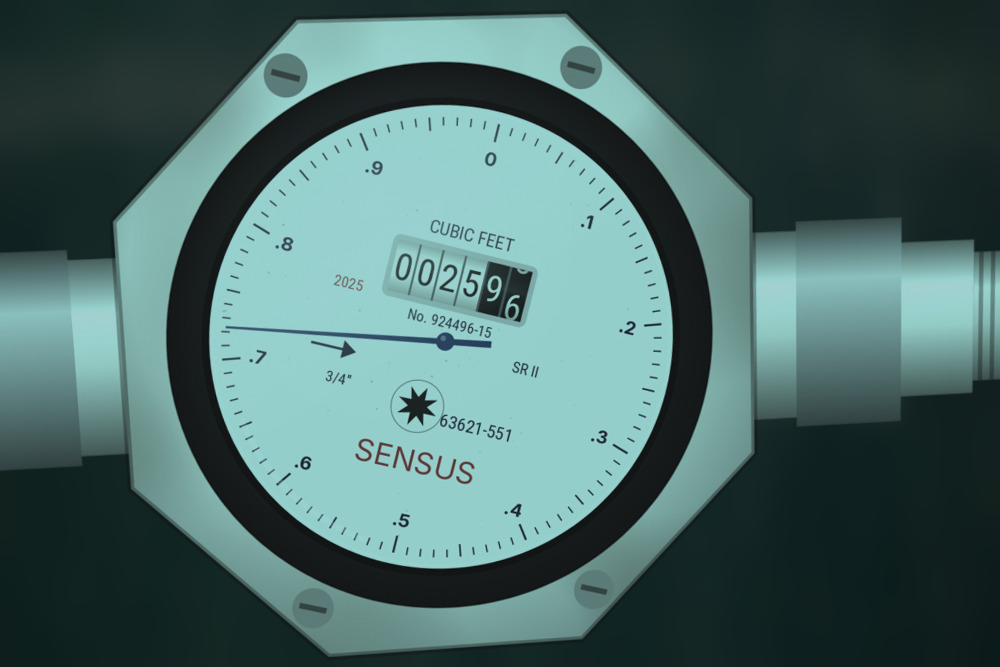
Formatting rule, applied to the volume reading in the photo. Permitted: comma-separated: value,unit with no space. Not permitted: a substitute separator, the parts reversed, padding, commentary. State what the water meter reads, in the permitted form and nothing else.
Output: 2595.72,ft³
